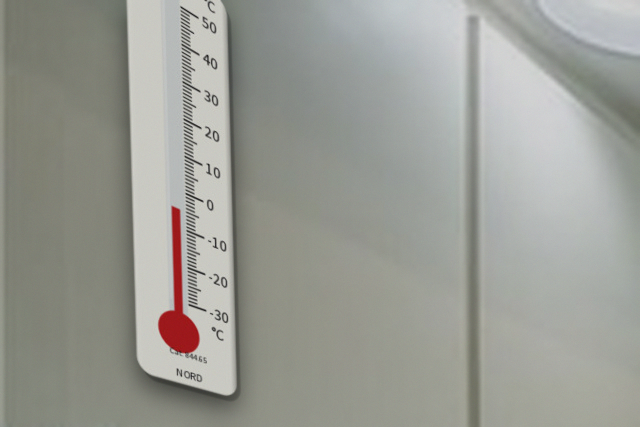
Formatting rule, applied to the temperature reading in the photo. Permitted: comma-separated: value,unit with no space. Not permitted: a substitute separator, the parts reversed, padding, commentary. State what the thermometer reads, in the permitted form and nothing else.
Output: -5,°C
